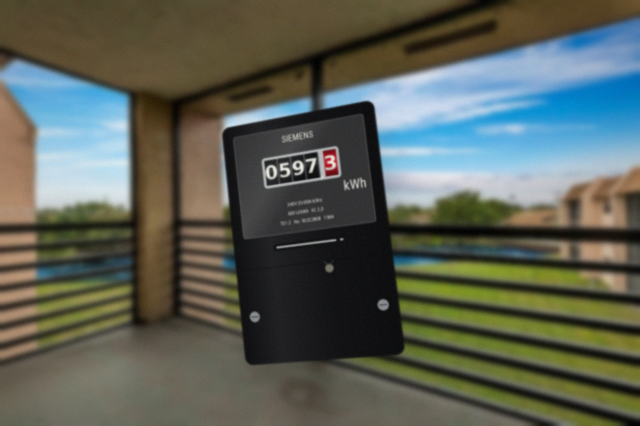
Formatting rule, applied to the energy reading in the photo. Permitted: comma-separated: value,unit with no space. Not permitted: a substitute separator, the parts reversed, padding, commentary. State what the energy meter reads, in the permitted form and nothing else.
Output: 597.3,kWh
